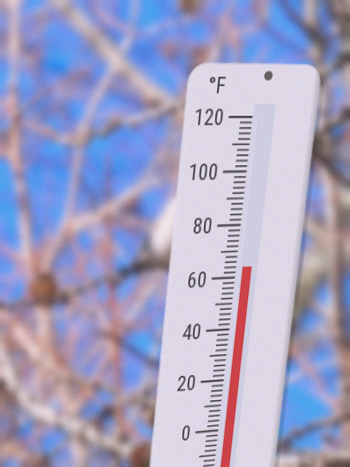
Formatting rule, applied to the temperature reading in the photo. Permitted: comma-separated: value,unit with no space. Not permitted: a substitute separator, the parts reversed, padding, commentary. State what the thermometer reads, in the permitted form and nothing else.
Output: 64,°F
